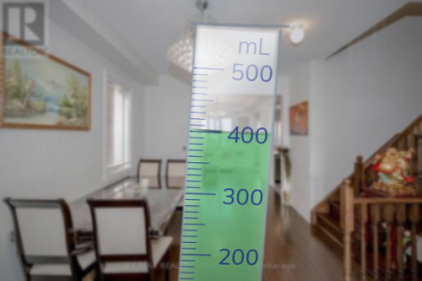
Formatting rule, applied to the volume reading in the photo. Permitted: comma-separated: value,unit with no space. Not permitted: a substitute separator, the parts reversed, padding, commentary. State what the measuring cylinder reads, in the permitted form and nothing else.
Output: 400,mL
